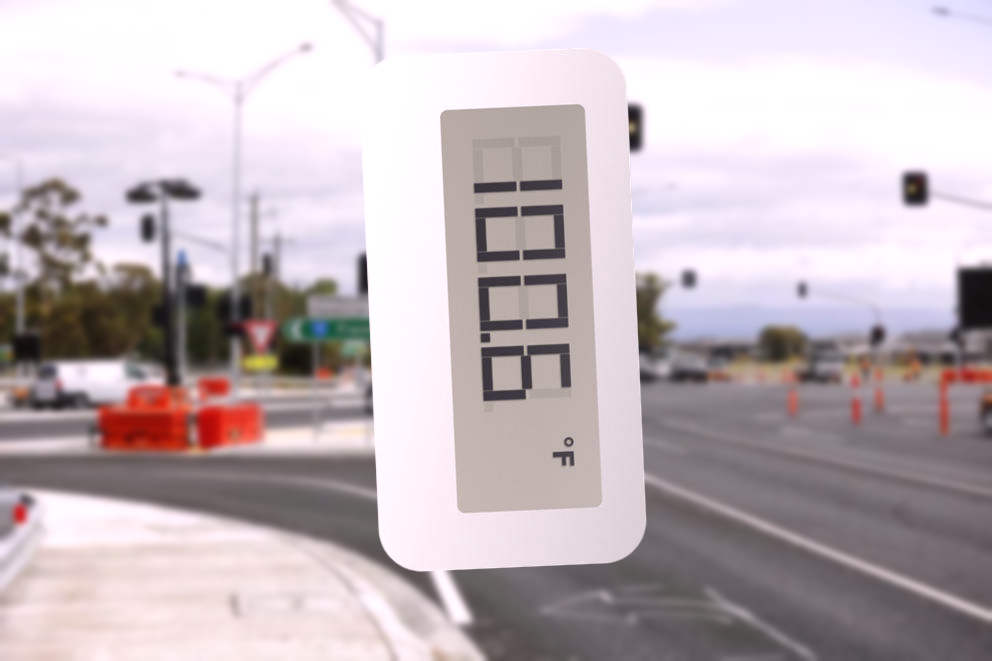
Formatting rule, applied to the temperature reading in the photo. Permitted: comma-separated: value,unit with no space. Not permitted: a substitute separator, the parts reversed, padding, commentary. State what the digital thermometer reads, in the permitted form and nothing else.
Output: 100.6,°F
